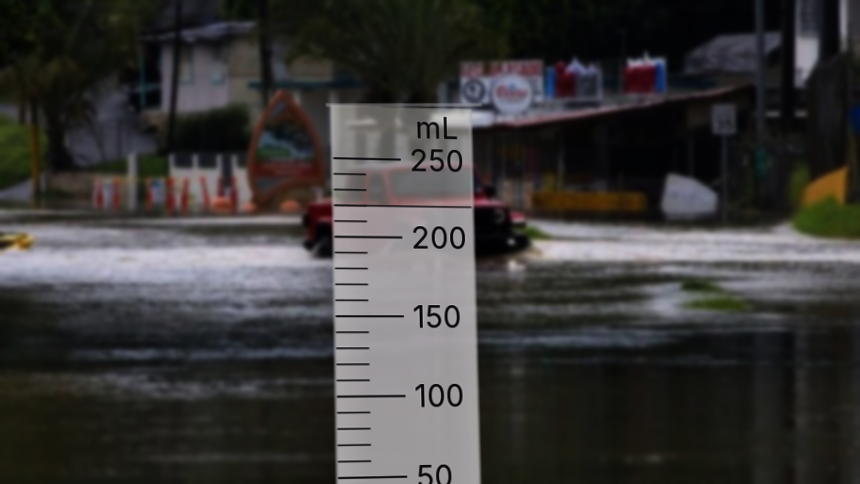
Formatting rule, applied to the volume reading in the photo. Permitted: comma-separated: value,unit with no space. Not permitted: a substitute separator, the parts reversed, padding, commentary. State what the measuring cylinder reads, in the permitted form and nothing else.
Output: 220,mL
